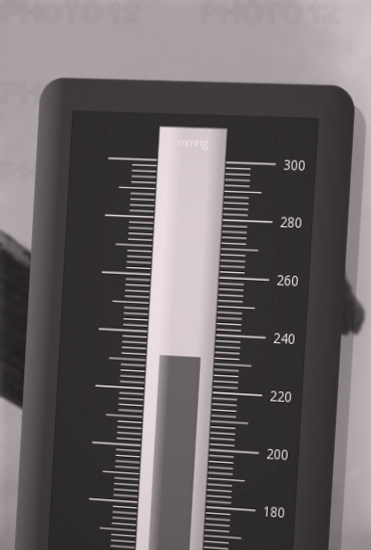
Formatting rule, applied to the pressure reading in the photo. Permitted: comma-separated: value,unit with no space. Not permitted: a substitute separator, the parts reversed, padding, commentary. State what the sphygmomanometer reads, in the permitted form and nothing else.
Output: 232,mmHg
